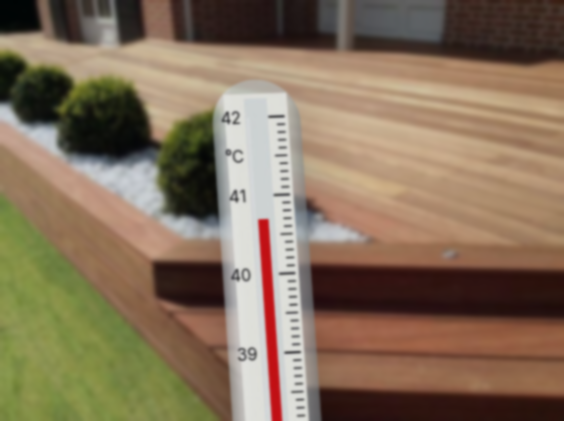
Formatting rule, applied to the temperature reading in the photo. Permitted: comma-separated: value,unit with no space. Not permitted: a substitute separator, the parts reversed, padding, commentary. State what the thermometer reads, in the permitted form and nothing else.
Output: 40.7,°C
